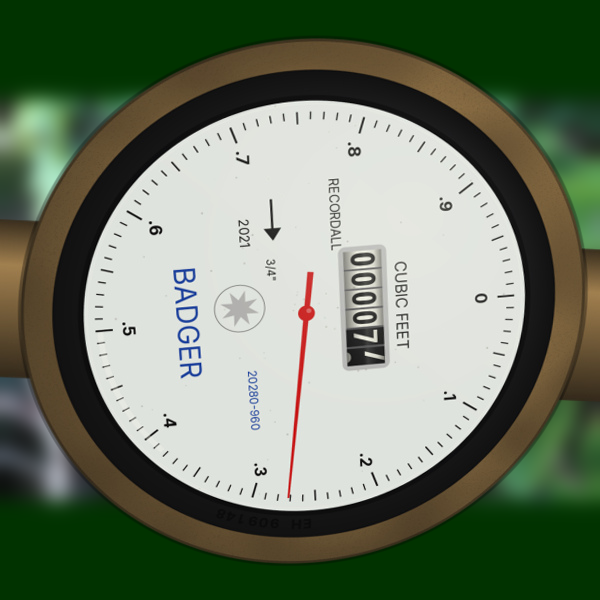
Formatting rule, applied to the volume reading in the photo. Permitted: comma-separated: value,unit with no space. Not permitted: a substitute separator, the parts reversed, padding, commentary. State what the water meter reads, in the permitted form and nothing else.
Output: 77.27,ft³
